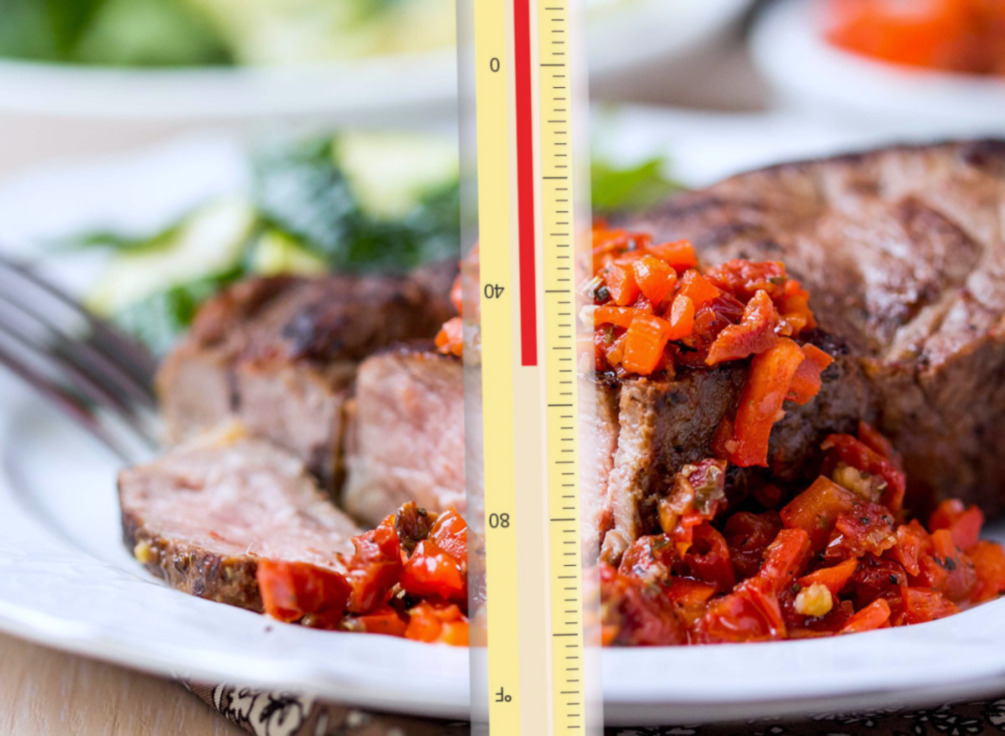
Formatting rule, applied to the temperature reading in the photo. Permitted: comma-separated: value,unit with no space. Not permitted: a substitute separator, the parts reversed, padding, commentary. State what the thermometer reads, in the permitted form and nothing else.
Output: 53,°F
